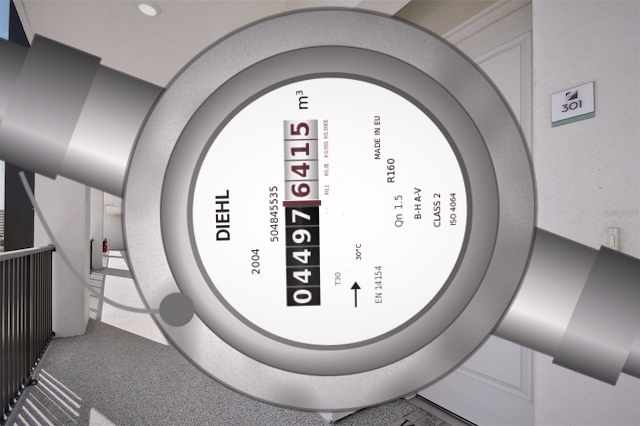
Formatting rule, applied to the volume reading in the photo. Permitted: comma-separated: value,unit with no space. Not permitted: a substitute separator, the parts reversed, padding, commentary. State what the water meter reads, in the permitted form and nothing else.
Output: 4497.6415,m³
